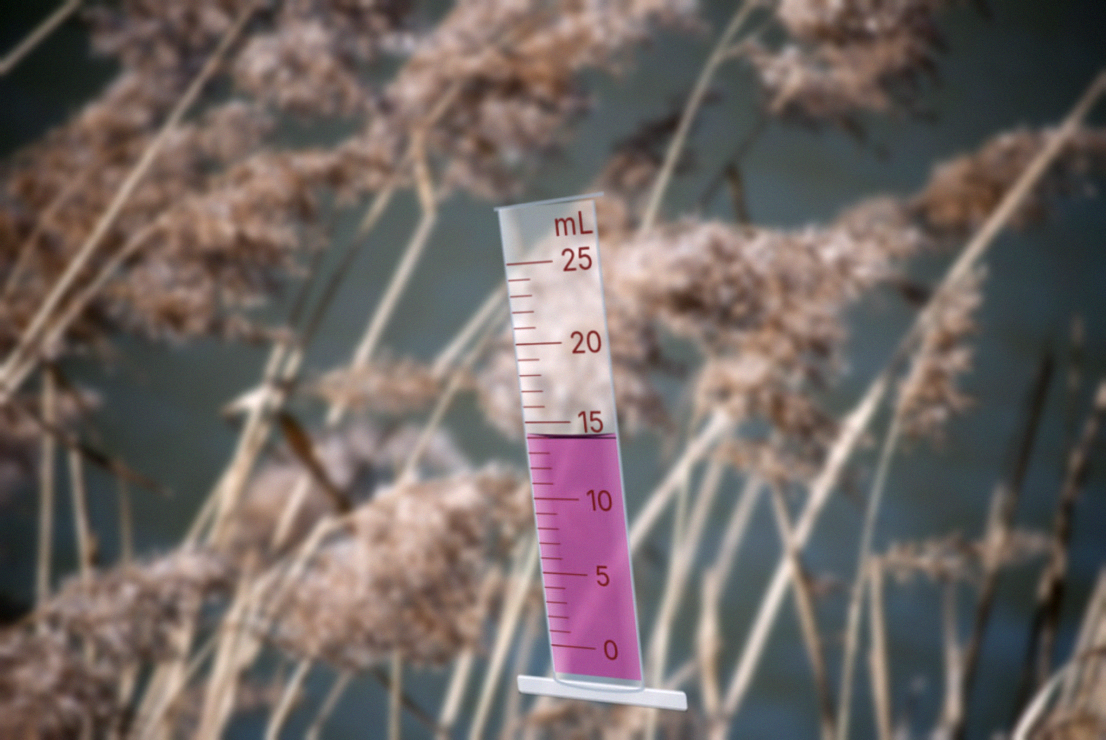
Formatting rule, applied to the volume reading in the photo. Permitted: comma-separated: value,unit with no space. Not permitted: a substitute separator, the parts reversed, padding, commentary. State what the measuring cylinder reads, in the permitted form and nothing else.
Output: 14,mL
